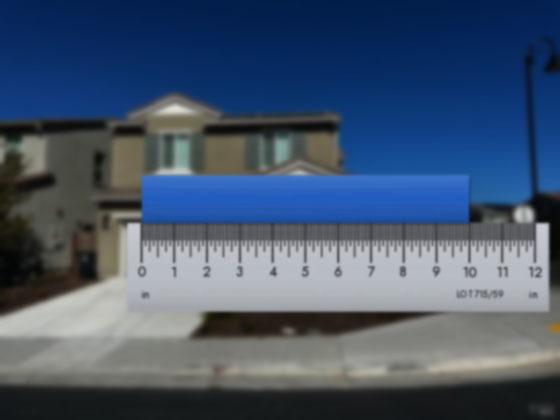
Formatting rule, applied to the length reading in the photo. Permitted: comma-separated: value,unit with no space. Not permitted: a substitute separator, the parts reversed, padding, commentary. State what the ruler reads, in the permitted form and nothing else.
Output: 10,in
